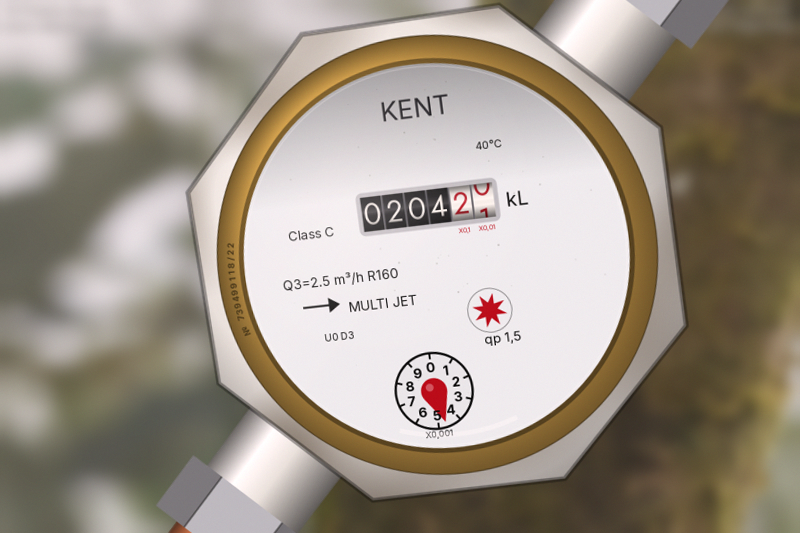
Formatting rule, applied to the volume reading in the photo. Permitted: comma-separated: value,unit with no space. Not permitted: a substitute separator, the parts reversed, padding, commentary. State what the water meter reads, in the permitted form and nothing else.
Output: 204.204,kL
